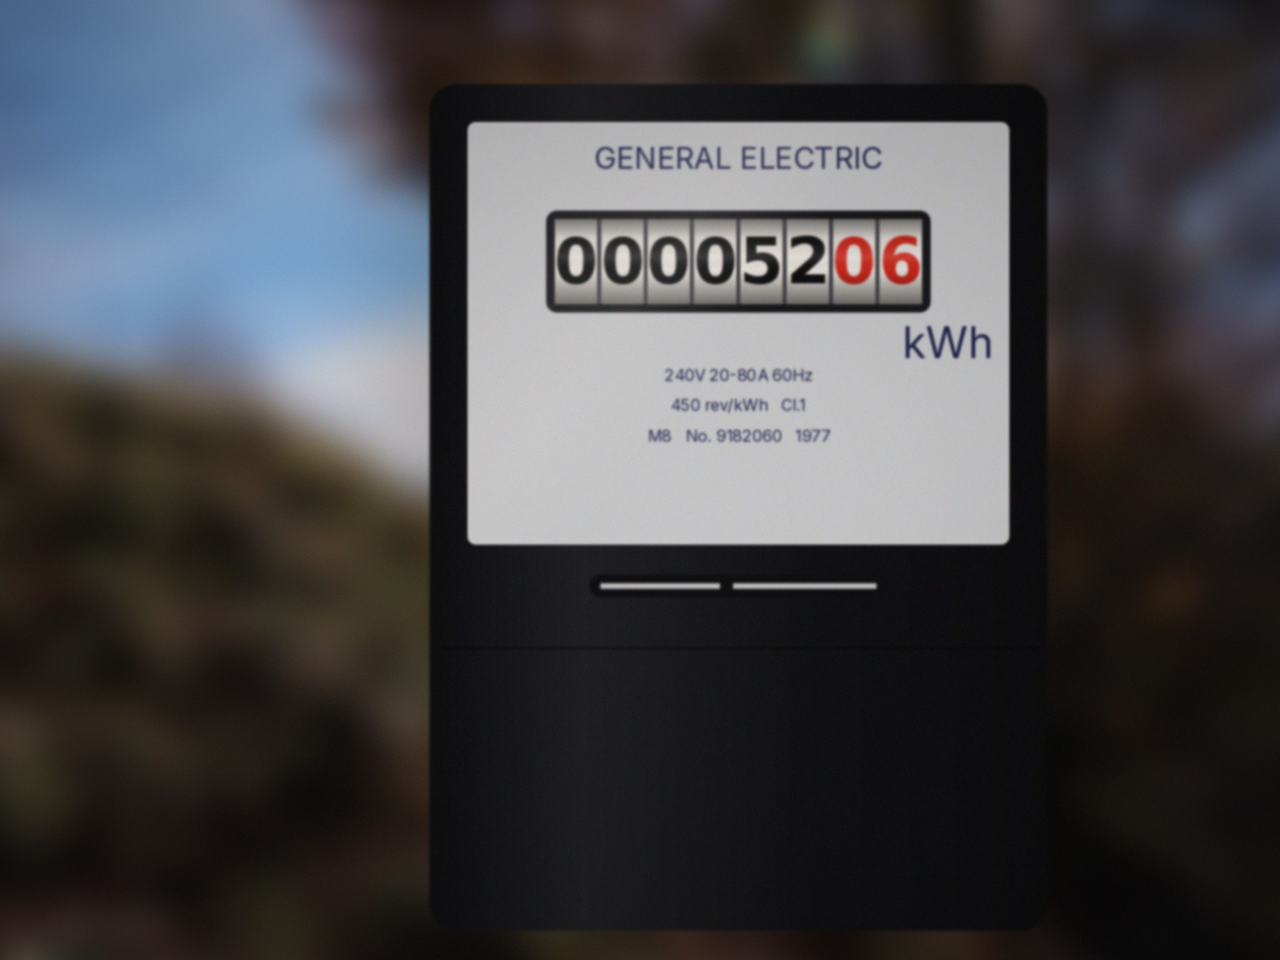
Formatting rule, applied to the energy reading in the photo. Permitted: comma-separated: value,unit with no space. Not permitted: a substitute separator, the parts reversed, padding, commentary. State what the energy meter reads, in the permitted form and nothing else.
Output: 52.06,kWh
